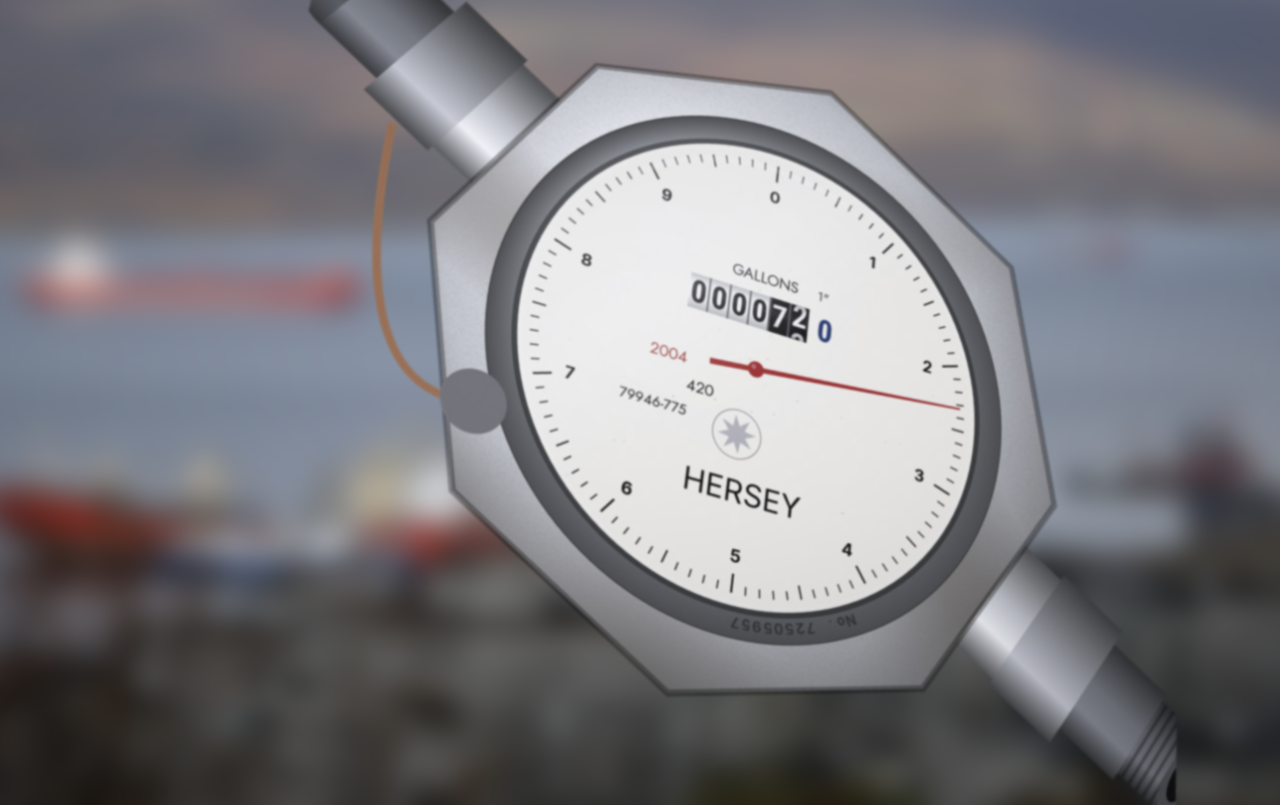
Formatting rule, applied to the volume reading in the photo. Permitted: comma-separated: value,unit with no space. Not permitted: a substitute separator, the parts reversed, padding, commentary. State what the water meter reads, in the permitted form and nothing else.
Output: 722.3,gal
